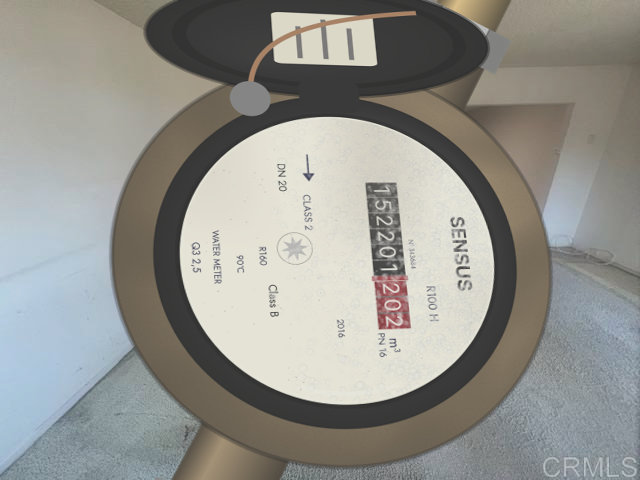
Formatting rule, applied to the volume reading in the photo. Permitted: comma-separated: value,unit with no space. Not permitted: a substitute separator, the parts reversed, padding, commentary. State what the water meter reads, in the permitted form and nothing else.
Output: 152201.202,m³
